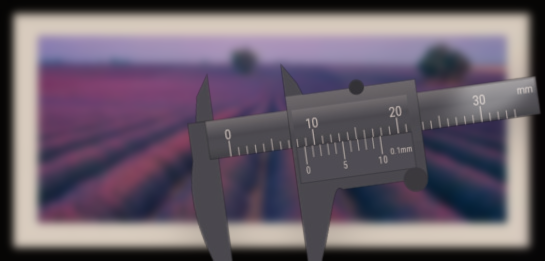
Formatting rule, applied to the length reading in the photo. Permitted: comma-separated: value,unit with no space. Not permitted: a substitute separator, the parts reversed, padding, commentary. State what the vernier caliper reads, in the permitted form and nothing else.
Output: 8.8,mm
